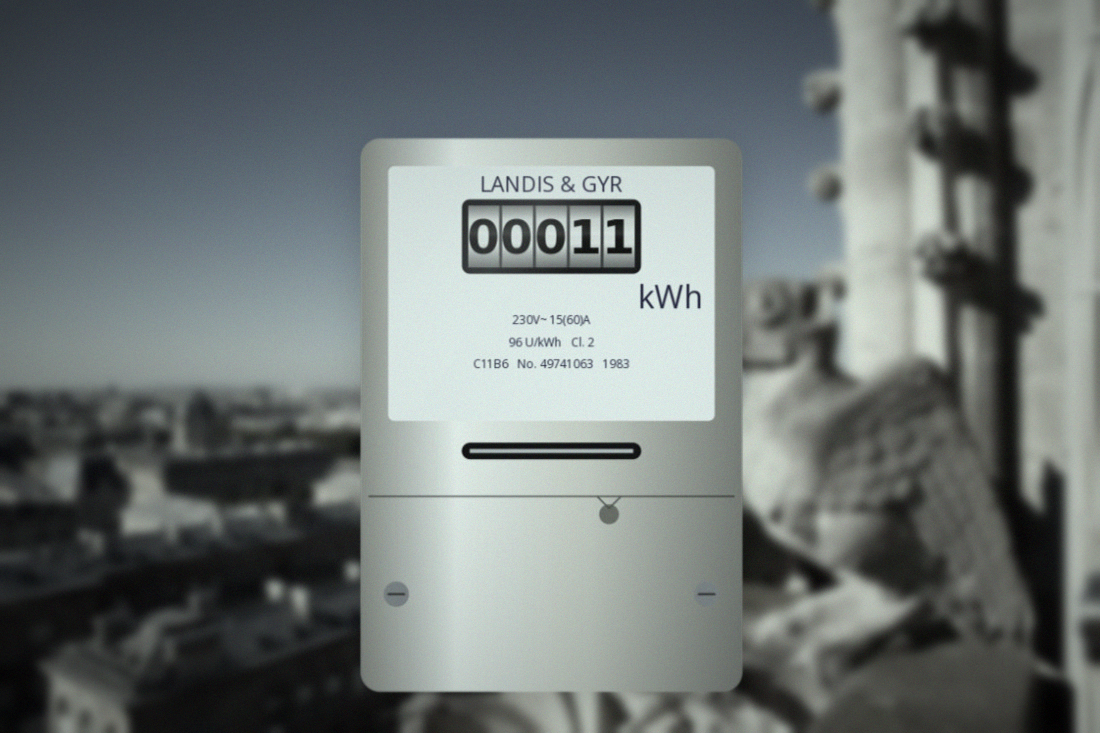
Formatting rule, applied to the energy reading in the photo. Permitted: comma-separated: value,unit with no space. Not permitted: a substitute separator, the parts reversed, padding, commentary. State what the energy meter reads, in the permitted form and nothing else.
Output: 11,kWh
